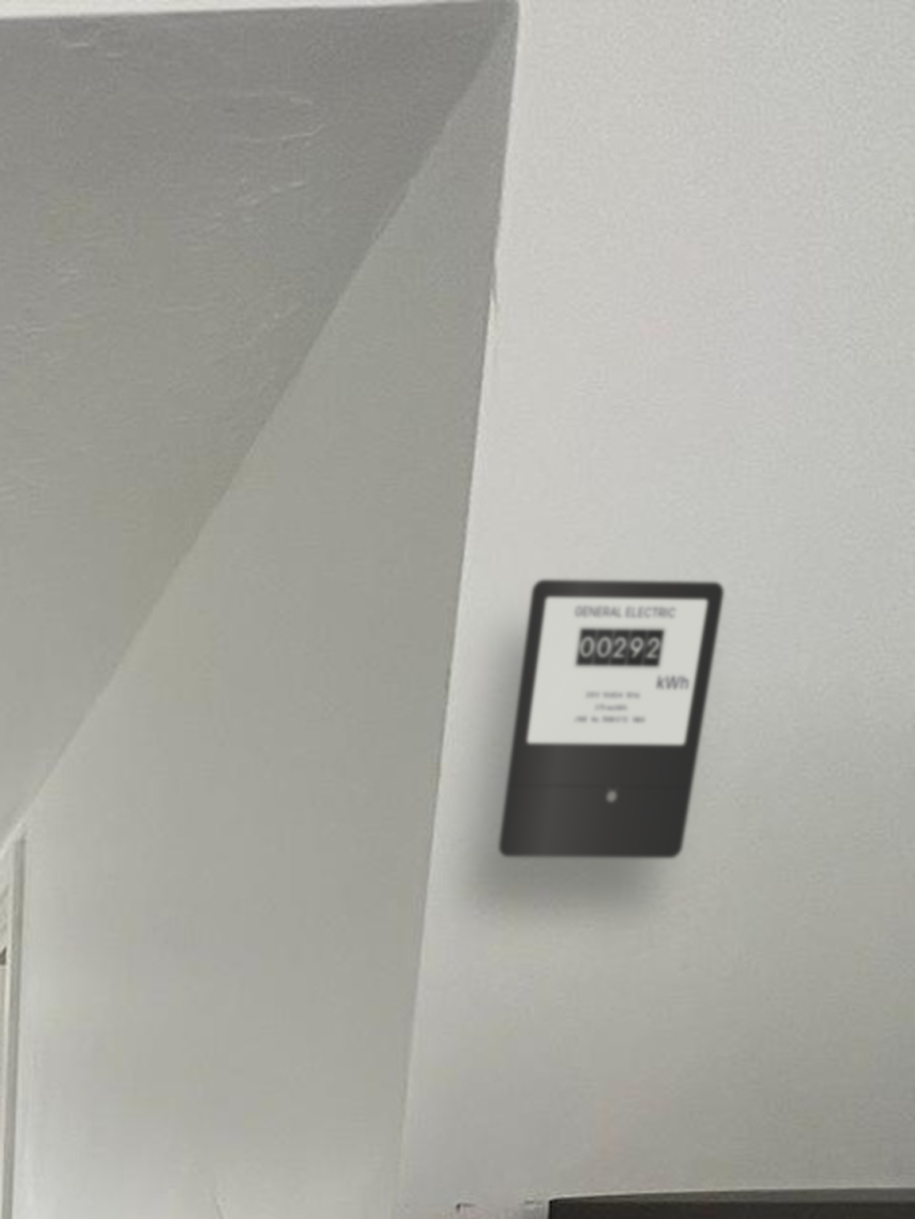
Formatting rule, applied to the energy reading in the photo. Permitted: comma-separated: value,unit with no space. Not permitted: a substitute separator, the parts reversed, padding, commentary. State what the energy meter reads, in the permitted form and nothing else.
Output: 292,kWh
